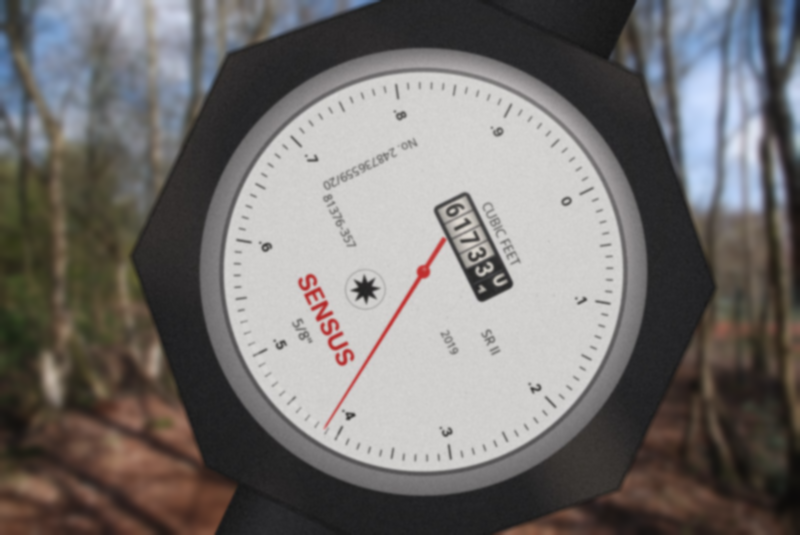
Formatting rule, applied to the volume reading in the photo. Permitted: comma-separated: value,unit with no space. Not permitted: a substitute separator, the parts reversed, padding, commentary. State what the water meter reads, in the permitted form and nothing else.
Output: 617330.41,ft³
